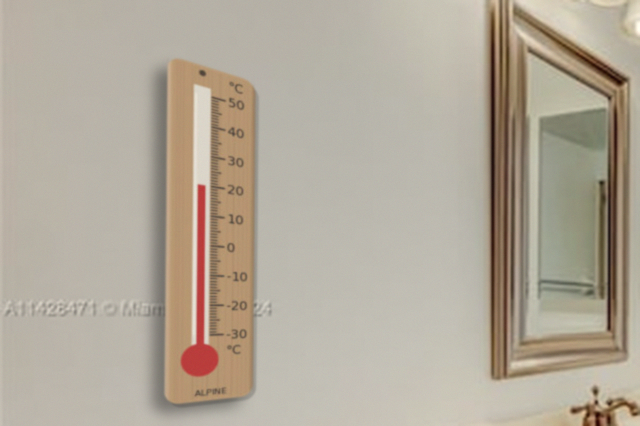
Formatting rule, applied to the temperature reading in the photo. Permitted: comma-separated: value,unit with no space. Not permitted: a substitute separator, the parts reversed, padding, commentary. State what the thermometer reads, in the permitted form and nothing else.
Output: 20,°C
